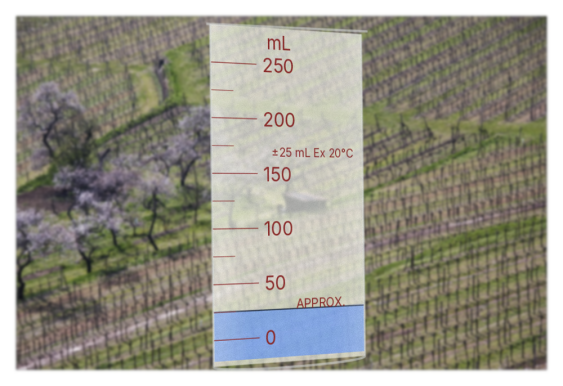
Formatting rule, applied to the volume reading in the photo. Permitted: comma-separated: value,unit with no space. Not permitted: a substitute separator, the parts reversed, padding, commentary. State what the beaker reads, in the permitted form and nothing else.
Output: 25,mL
